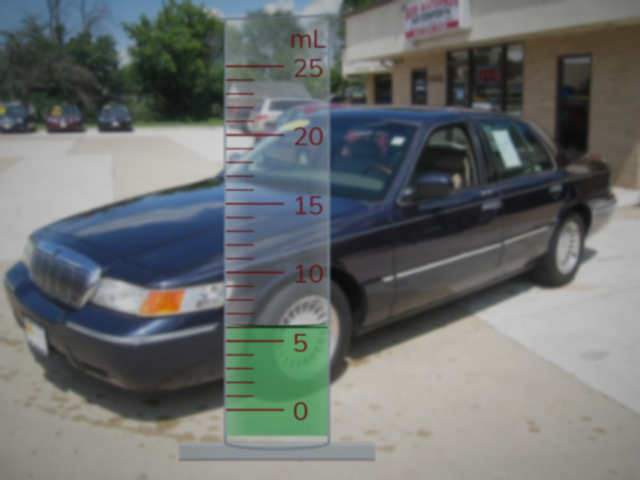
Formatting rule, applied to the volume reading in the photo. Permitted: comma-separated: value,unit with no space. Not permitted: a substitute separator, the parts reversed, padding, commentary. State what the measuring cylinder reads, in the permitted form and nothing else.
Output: 6,mL
